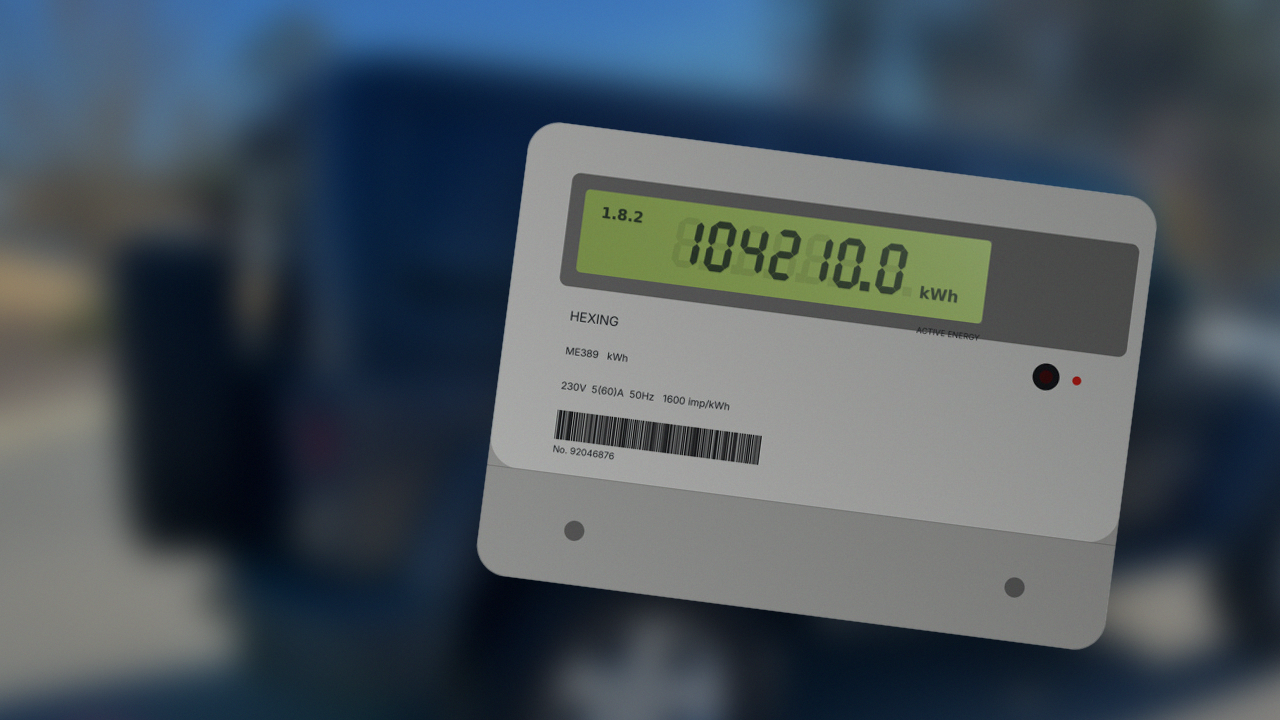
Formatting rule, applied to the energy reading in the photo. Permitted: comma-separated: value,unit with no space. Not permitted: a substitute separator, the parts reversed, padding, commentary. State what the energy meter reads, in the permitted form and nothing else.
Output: 104210.0,kWh
